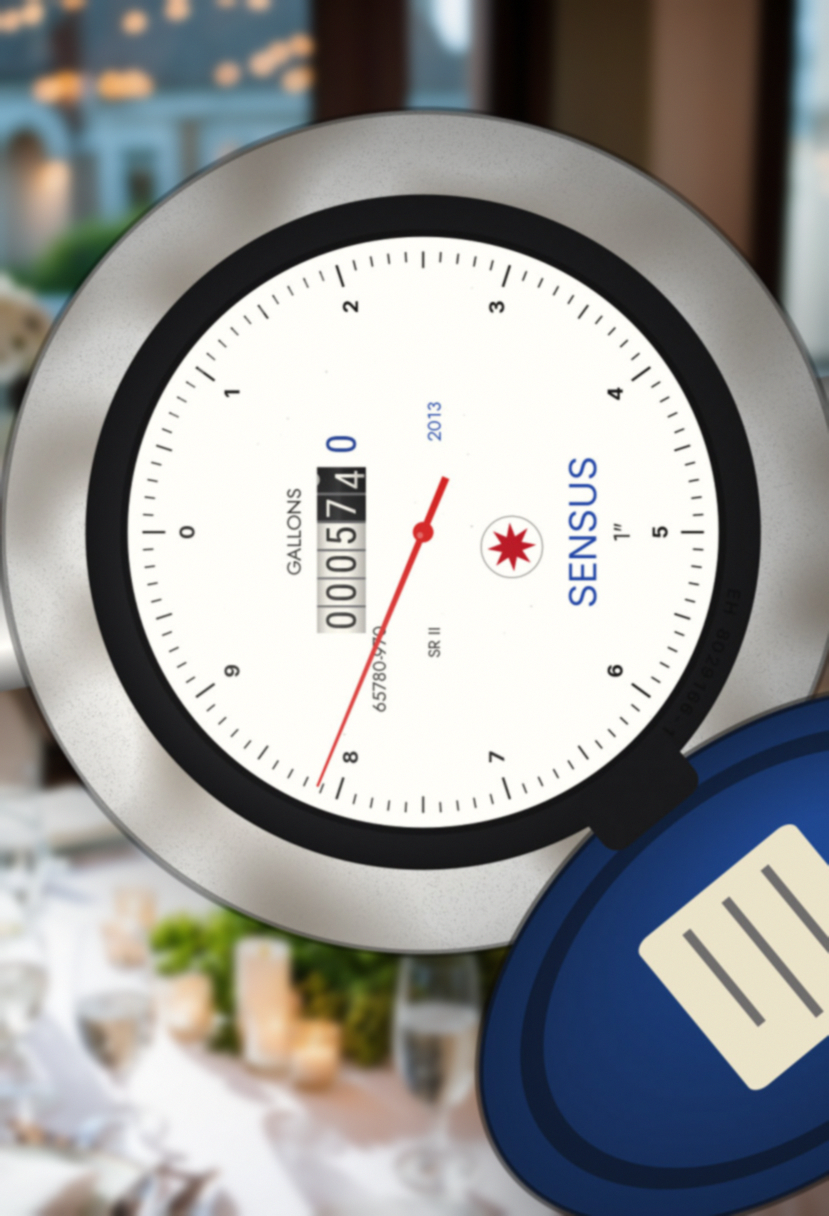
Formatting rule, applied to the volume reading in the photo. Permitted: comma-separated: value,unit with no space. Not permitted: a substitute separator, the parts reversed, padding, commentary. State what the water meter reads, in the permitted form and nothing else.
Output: 5738.1,gal
